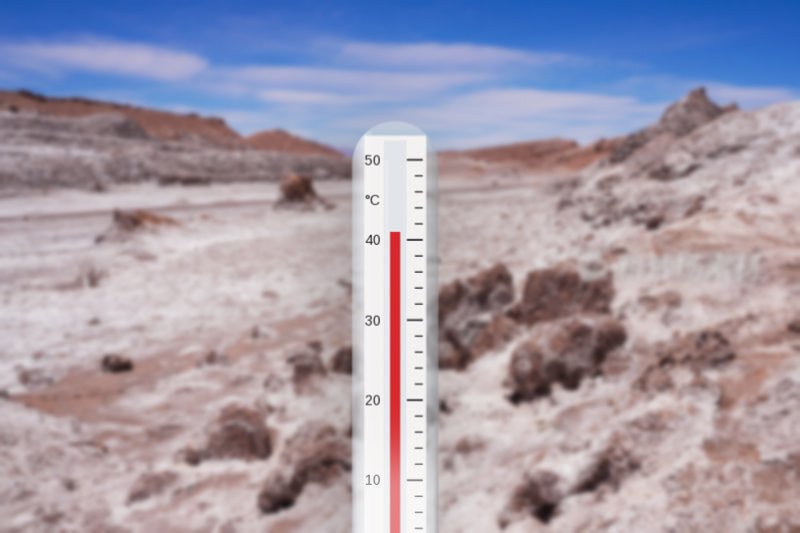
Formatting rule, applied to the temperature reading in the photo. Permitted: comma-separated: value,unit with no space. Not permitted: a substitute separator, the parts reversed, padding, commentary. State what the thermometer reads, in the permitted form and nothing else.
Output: 41,°C
